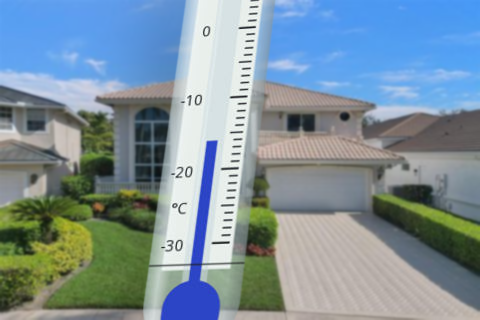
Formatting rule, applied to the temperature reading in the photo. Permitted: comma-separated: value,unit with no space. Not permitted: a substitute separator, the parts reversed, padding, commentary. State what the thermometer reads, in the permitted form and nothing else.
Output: -16,°C
